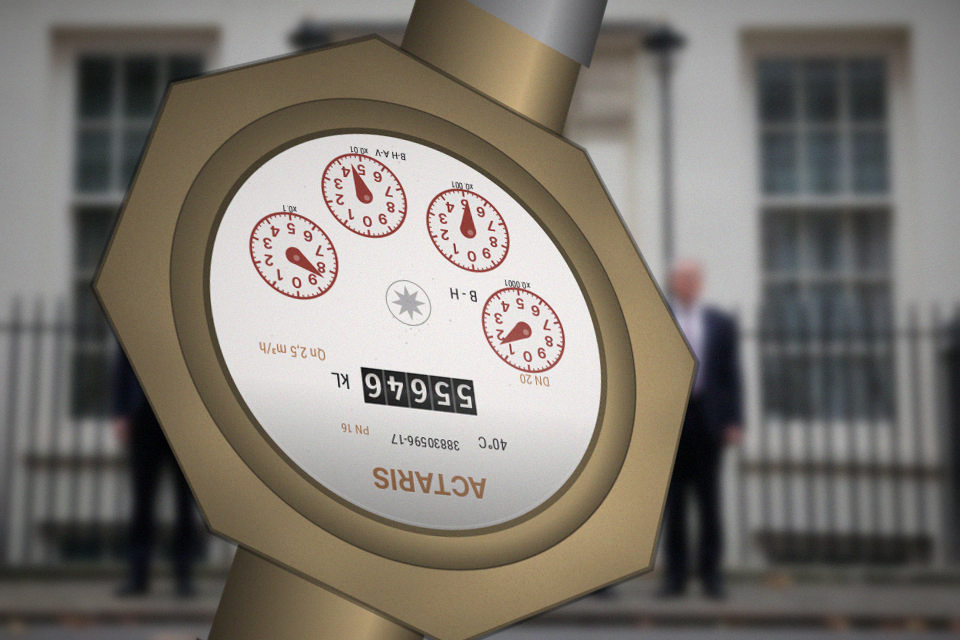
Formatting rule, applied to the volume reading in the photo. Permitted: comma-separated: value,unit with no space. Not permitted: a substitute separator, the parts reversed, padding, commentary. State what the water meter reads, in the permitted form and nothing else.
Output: 55646.8451,kL
